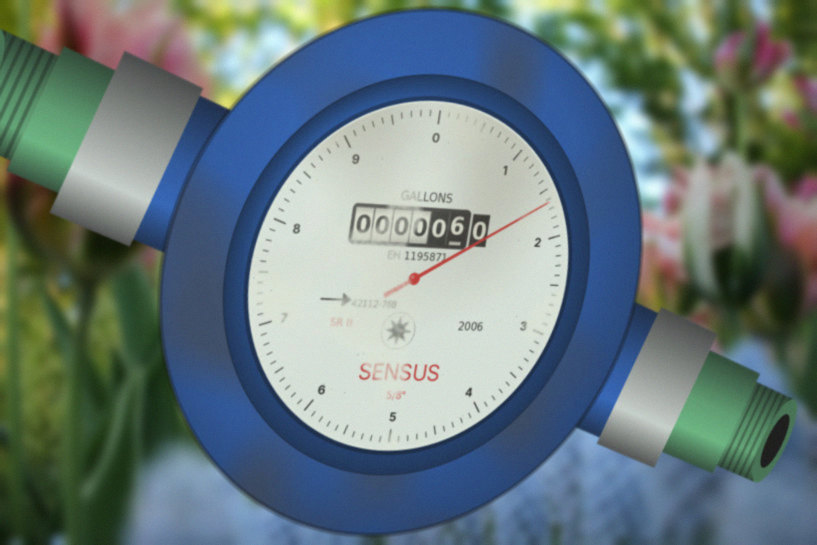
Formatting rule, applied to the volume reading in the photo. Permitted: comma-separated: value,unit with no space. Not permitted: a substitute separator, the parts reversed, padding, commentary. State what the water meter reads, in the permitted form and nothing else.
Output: 61.6,gal
